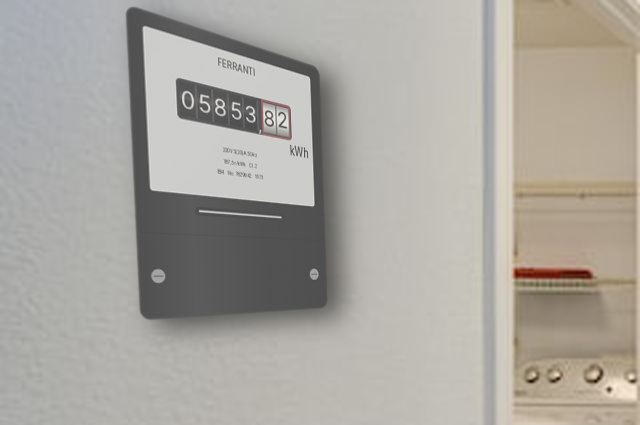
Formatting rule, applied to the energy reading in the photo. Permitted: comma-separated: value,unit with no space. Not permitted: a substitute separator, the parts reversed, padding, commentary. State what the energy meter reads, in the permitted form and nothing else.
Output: 5853.82,kWh
